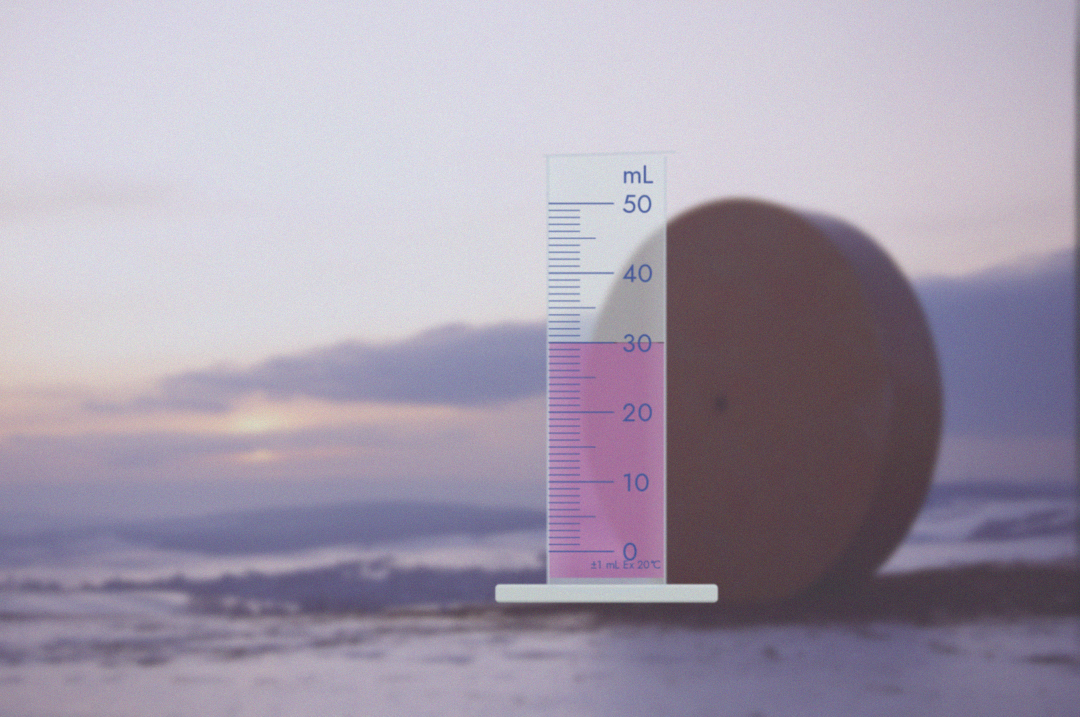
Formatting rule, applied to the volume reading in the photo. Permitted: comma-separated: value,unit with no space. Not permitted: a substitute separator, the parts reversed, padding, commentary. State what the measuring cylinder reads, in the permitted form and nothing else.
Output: 30,mL
